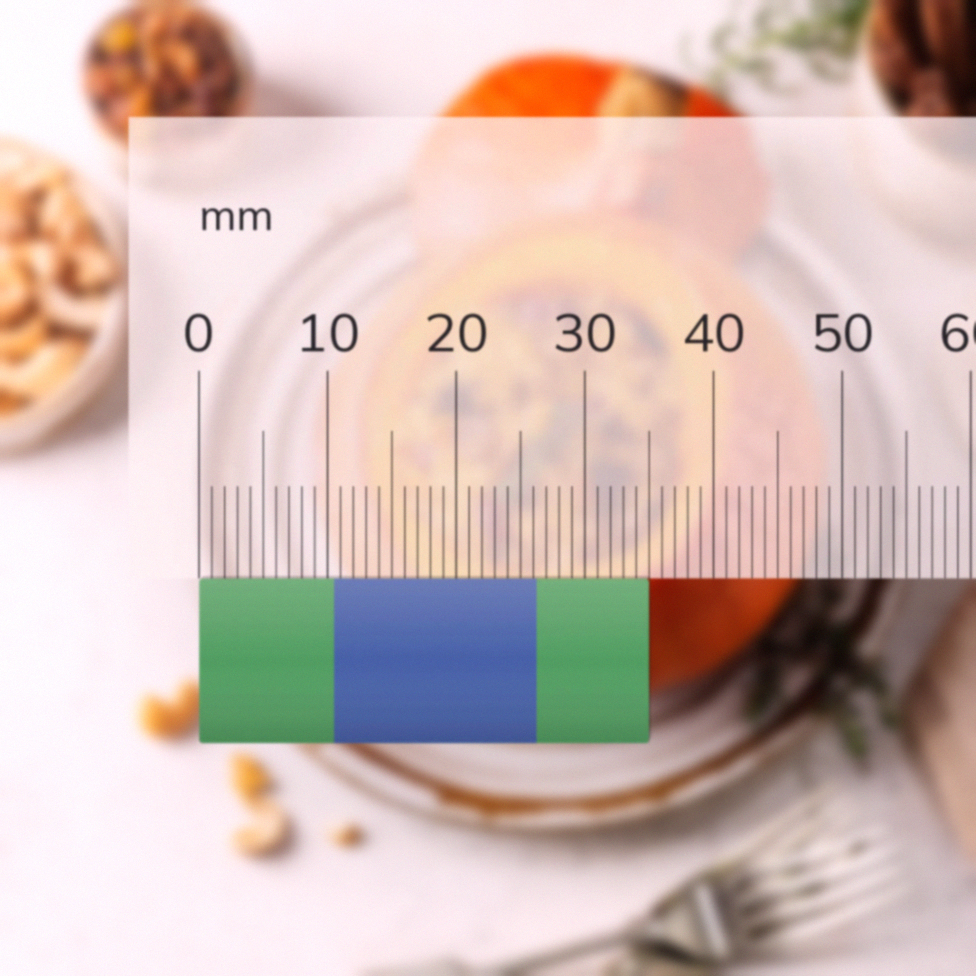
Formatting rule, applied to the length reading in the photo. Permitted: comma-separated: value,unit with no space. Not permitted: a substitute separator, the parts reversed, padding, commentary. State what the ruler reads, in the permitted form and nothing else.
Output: 35,mm
